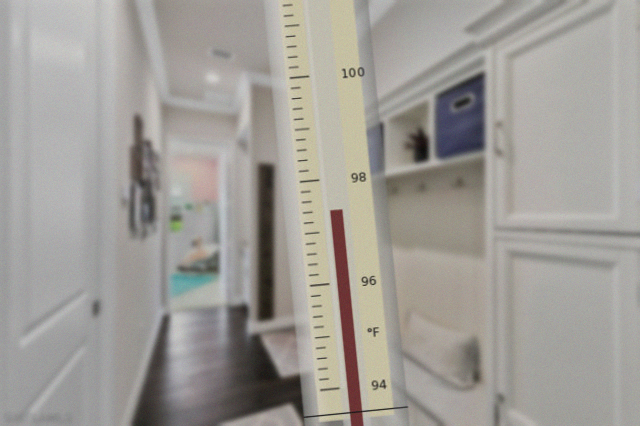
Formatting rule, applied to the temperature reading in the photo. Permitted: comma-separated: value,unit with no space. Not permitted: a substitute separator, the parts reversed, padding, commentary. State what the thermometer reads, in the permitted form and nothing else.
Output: 97.4,°F
